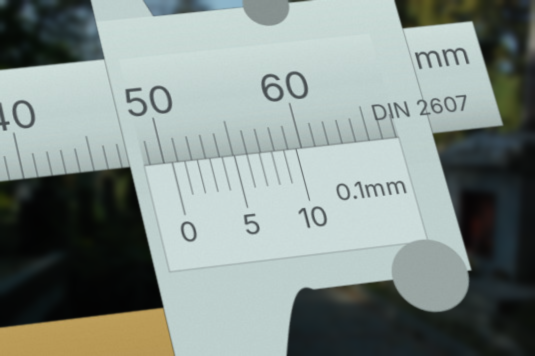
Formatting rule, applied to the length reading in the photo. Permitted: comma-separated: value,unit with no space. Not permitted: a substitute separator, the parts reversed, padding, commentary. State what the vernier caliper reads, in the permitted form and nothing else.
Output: 50.6,mm
